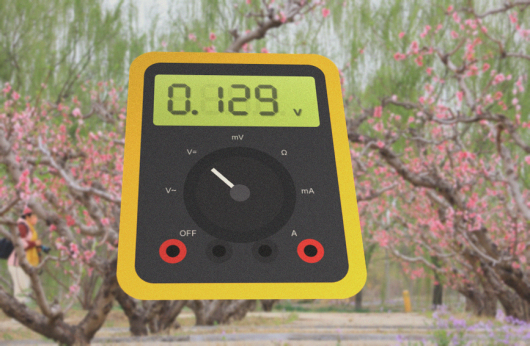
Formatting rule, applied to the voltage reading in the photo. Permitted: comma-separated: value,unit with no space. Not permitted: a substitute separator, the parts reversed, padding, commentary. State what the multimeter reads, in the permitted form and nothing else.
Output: 0.129,V
